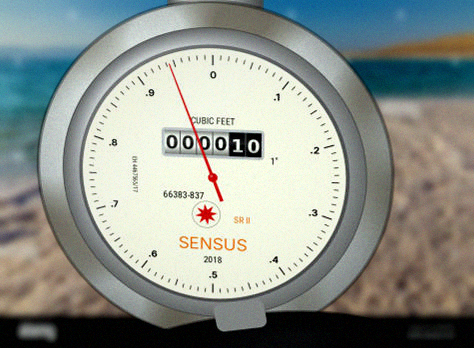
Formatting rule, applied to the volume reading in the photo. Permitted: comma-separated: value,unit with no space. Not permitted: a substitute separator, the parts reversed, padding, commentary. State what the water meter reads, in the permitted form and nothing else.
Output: 9.94,ft³
